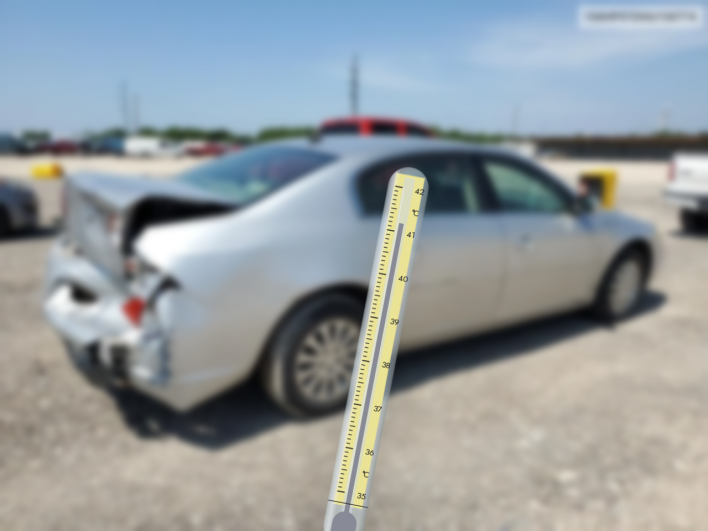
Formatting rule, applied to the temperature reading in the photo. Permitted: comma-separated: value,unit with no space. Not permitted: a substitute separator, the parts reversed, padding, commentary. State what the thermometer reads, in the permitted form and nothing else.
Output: 41.2,°C
